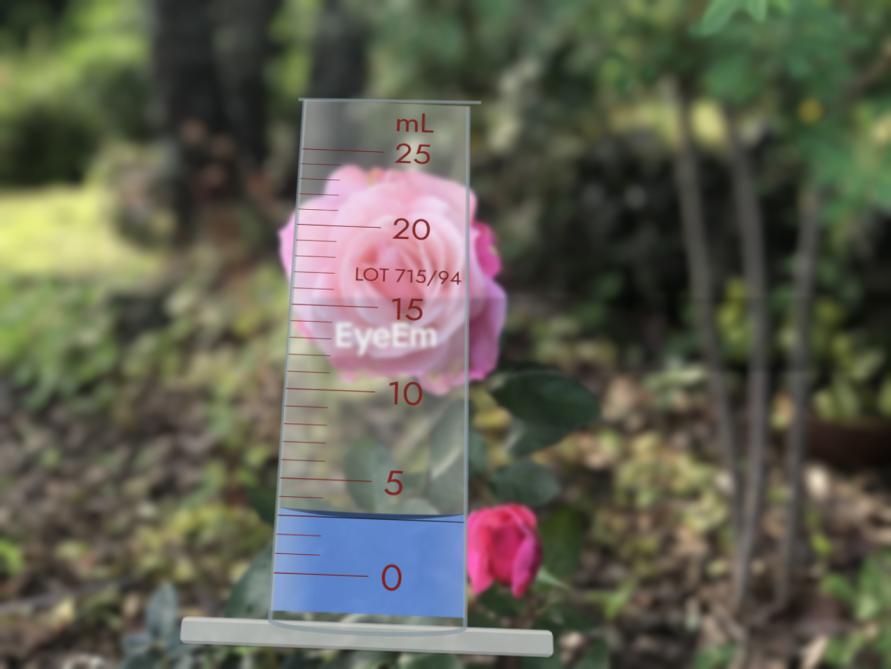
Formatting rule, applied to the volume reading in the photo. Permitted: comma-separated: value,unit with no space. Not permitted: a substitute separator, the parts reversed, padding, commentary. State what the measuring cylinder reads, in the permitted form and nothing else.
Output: 3,mL
